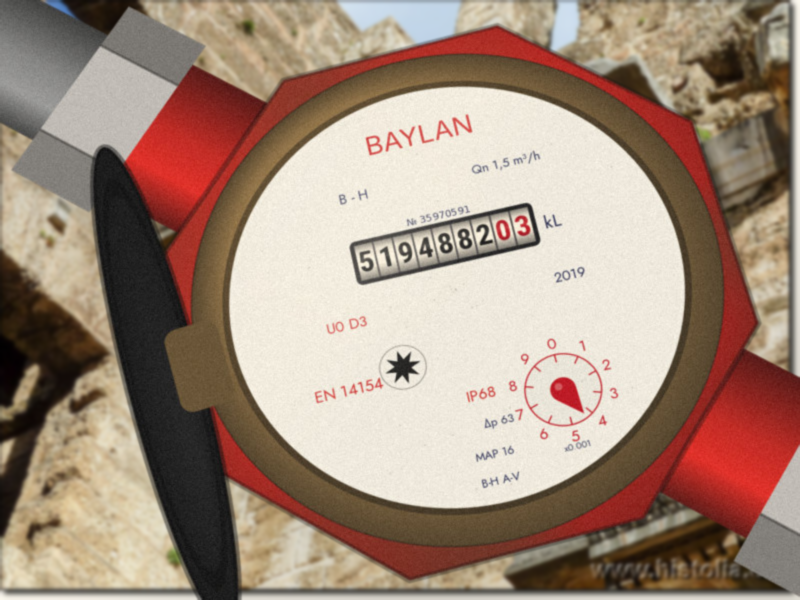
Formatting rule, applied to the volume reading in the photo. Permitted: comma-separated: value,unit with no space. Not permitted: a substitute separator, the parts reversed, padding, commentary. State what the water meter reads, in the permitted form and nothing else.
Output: 5194882.034,kL
